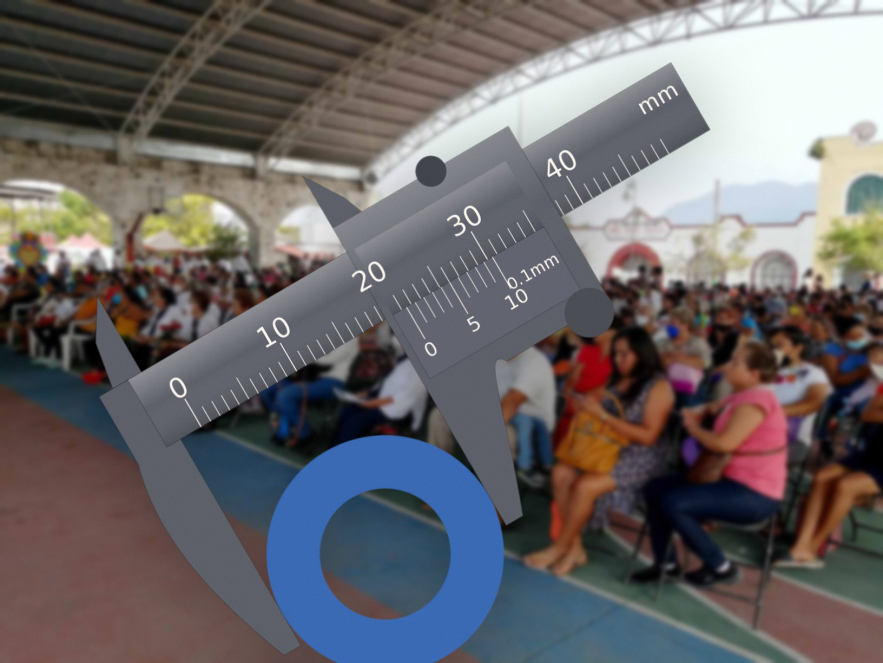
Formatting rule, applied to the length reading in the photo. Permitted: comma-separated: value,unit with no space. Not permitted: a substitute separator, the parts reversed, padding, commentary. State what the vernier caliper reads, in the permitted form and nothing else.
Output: 21.5,mm
